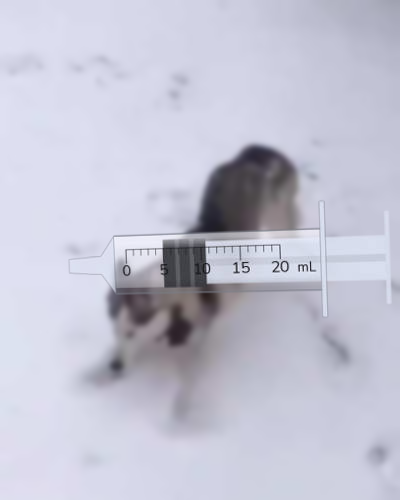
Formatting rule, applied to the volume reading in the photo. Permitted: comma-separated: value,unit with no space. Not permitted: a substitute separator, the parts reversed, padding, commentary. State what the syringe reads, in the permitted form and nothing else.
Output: 5,mL
